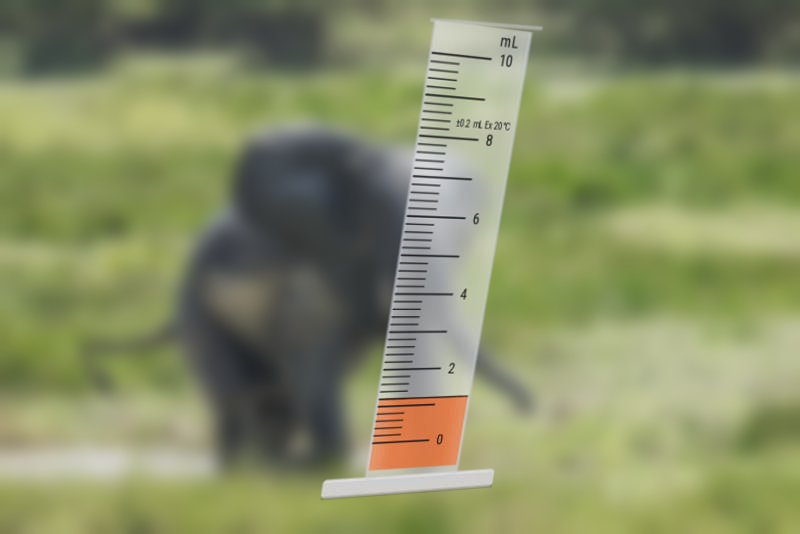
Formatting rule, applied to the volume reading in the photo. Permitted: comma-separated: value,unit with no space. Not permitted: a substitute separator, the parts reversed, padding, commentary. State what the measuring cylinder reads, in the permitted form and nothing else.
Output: 1.2,mL
